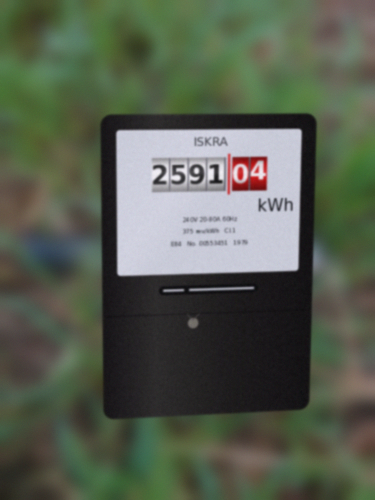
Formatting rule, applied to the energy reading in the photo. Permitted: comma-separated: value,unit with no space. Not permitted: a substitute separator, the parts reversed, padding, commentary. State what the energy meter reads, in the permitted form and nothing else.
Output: 2591.04,kWh
